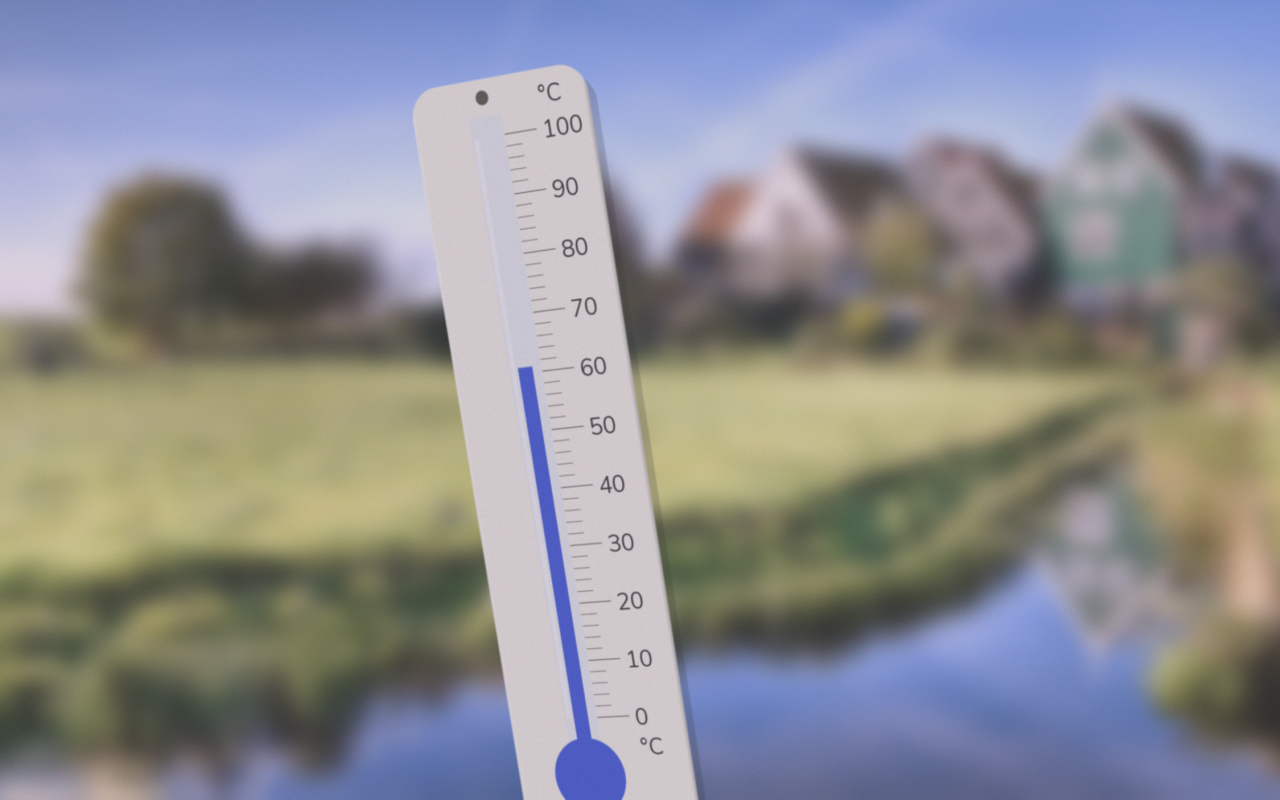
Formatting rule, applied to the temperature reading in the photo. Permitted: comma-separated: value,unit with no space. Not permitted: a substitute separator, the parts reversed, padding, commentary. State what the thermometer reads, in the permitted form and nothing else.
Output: 61,°C
